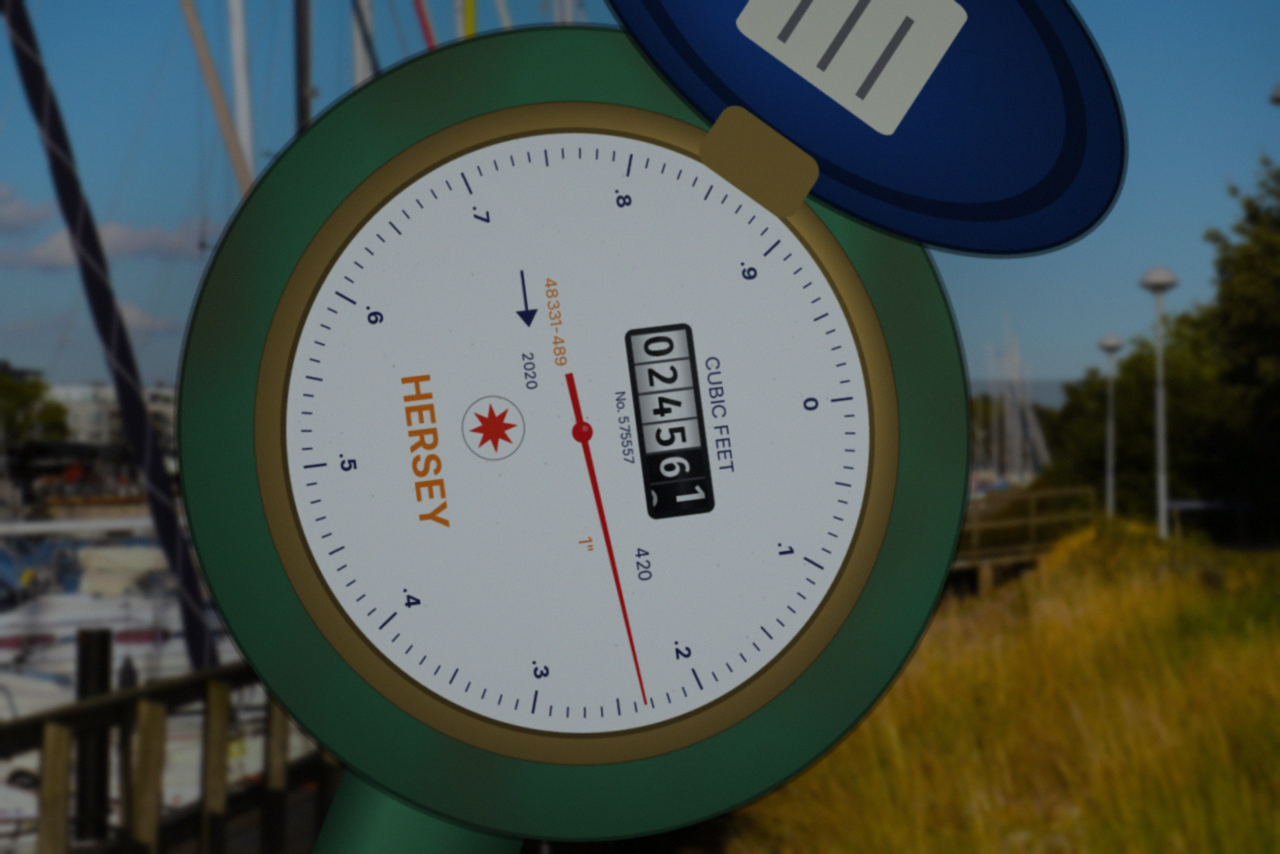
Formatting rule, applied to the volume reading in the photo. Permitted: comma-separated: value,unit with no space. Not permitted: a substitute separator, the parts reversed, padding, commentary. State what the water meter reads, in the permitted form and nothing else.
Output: 24561.23,ft³
